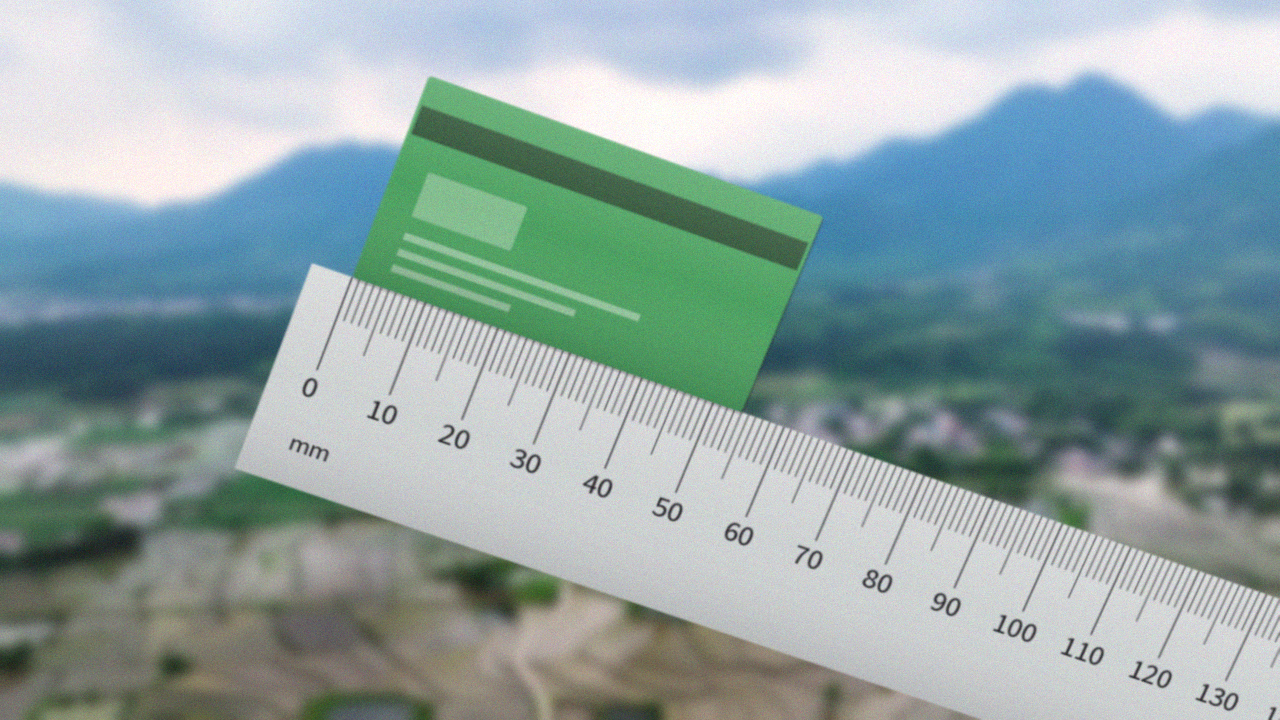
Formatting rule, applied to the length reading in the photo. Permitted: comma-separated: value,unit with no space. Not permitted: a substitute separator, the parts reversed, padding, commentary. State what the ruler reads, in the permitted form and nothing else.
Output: 54,mm
